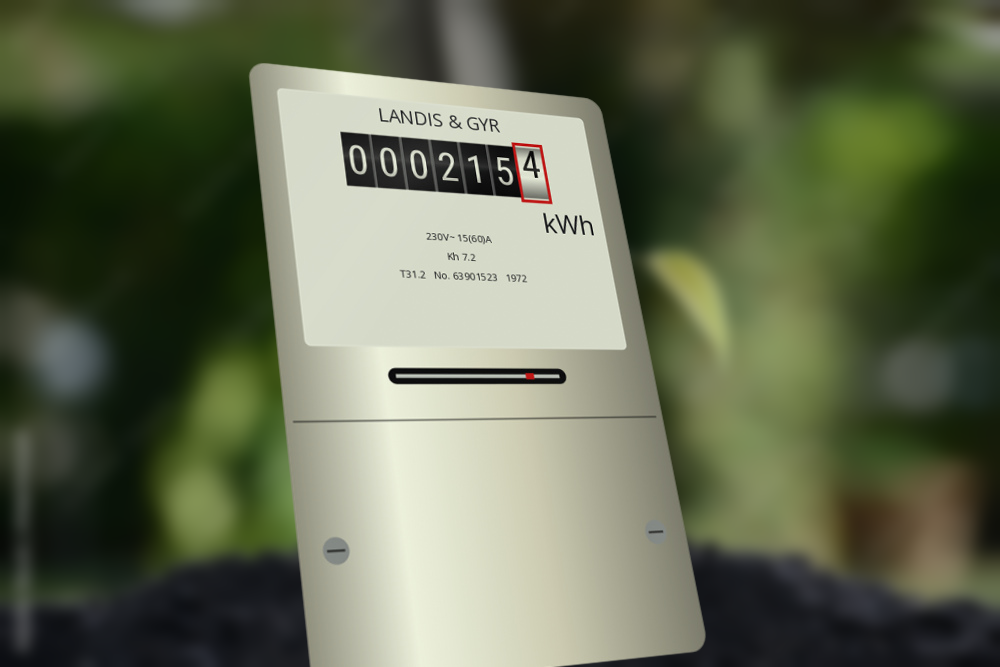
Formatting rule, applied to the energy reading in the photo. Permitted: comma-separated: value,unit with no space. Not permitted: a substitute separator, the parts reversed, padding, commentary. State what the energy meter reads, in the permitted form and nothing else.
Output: 215.4,kWh
